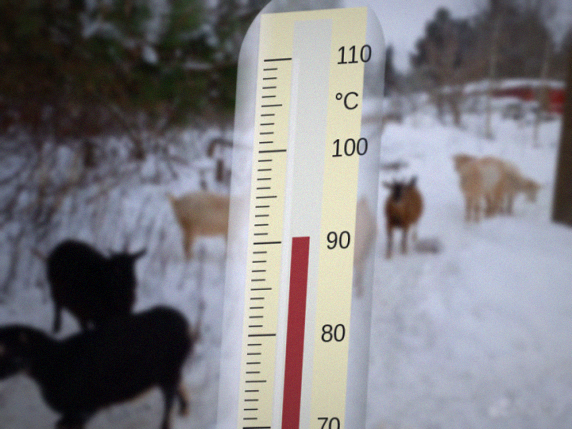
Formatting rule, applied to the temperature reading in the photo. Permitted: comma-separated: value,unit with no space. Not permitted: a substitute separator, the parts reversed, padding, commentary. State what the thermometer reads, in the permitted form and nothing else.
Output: 90.5,°C
